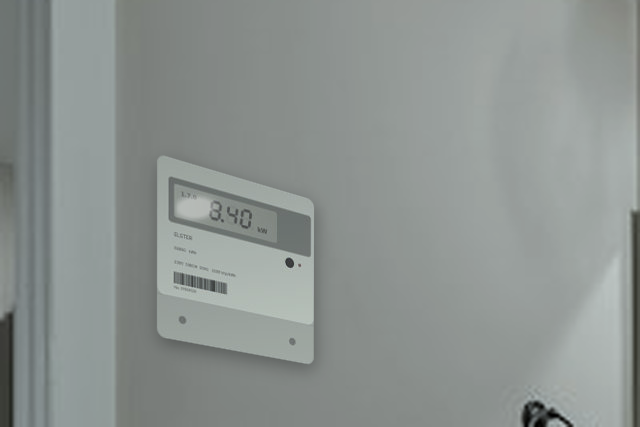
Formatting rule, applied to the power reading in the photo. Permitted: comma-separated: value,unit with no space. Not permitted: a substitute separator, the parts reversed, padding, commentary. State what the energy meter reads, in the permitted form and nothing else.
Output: 8.40,kW
